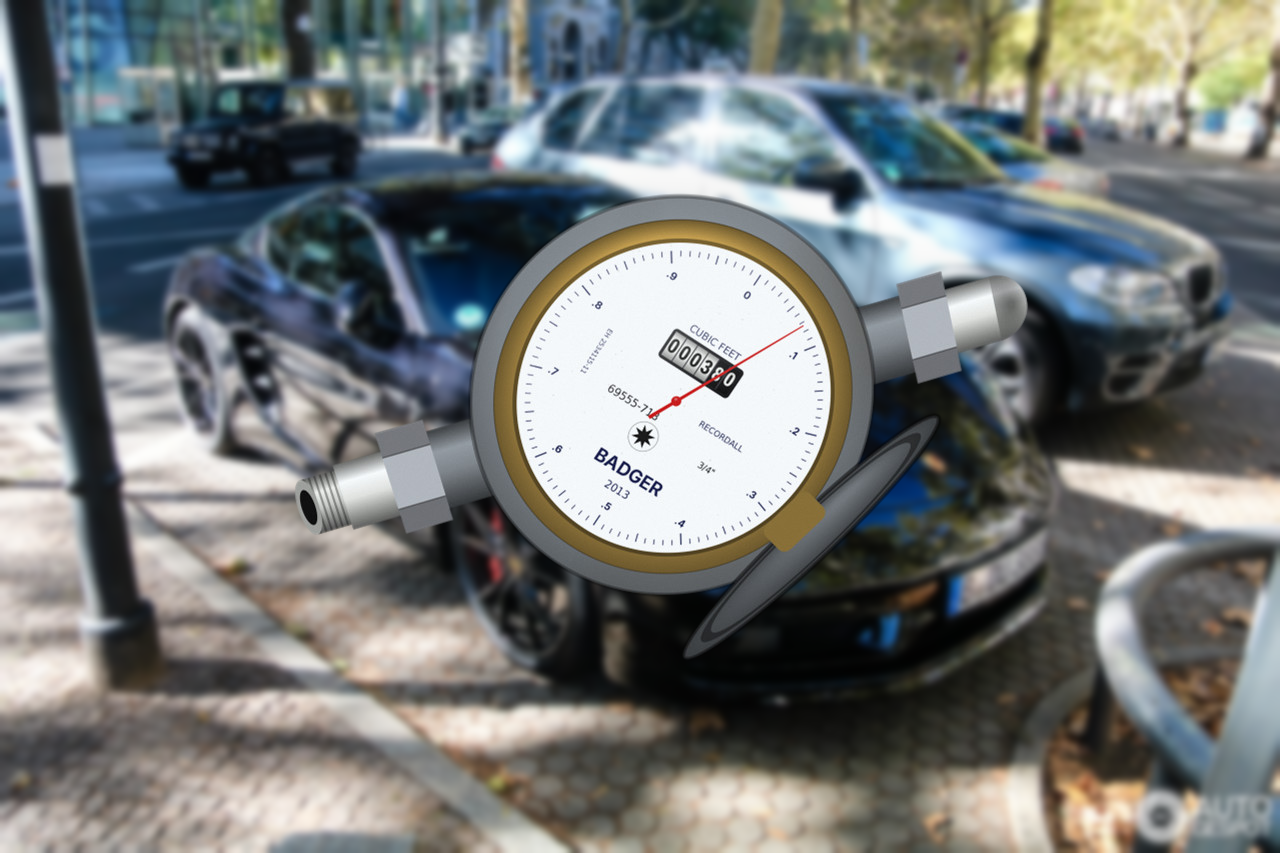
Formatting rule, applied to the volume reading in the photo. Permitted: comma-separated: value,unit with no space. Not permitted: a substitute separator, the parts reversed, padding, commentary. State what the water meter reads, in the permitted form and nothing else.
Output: 380.07,ft³
